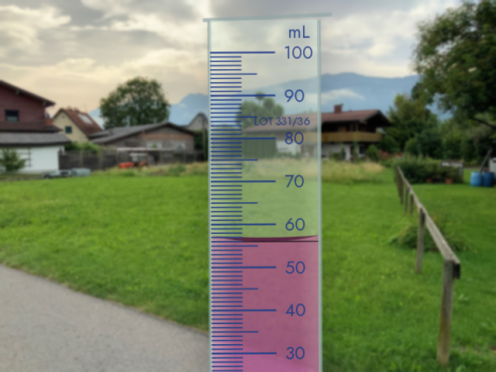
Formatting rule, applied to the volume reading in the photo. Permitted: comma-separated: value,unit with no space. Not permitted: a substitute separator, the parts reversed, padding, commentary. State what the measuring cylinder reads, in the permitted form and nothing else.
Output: 56,mL
